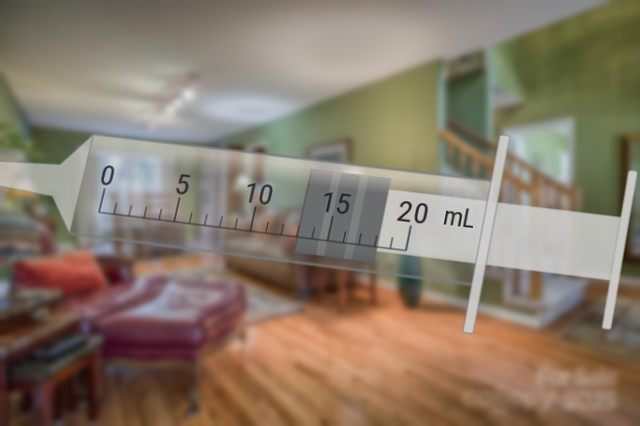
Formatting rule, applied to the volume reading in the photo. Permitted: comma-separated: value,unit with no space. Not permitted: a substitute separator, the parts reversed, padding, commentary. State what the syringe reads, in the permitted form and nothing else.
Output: 13,mL
